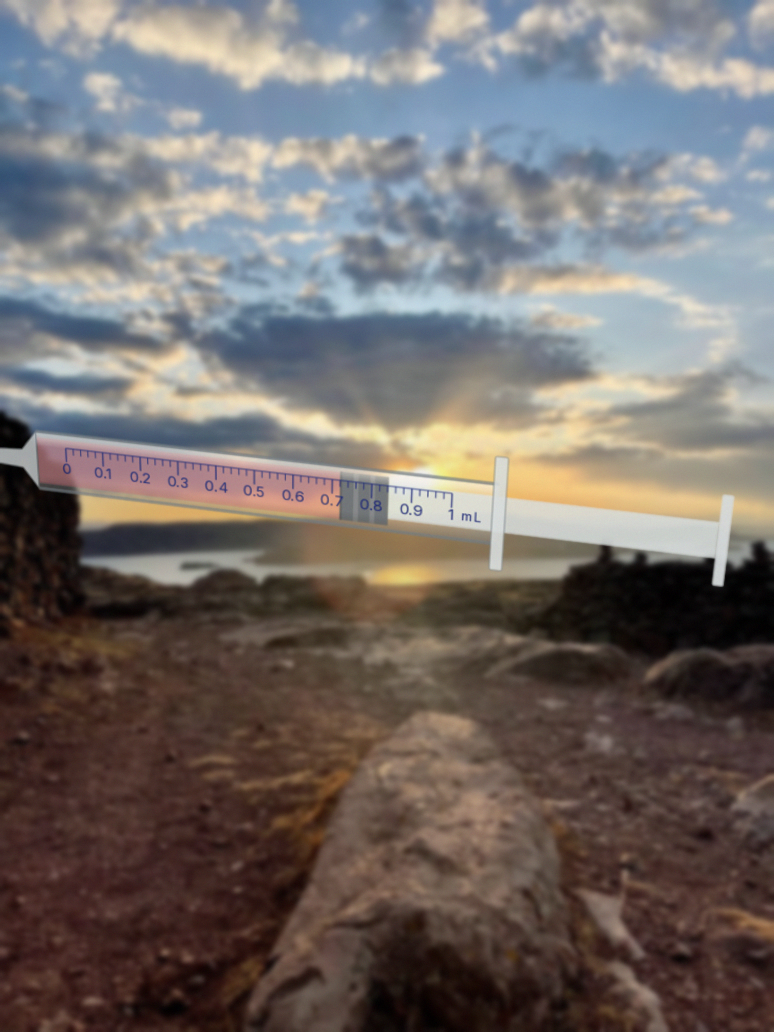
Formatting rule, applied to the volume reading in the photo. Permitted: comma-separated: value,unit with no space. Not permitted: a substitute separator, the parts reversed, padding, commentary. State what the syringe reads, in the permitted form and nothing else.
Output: 0.72,mL
